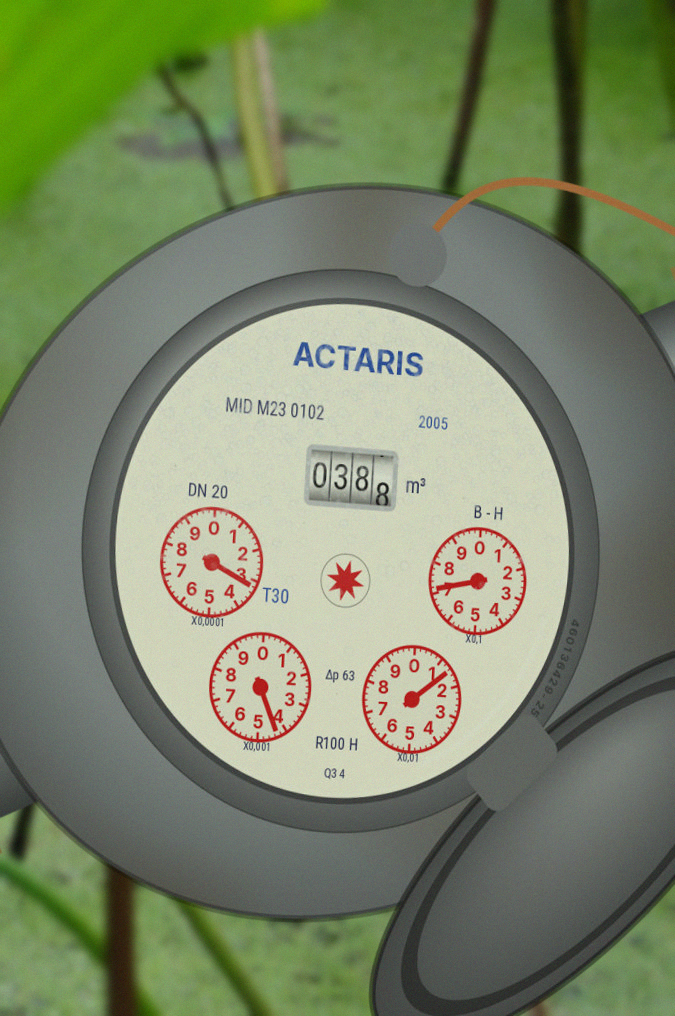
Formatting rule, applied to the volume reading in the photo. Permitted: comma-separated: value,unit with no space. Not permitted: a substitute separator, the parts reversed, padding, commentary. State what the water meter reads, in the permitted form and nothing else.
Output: 387.7143,m³
